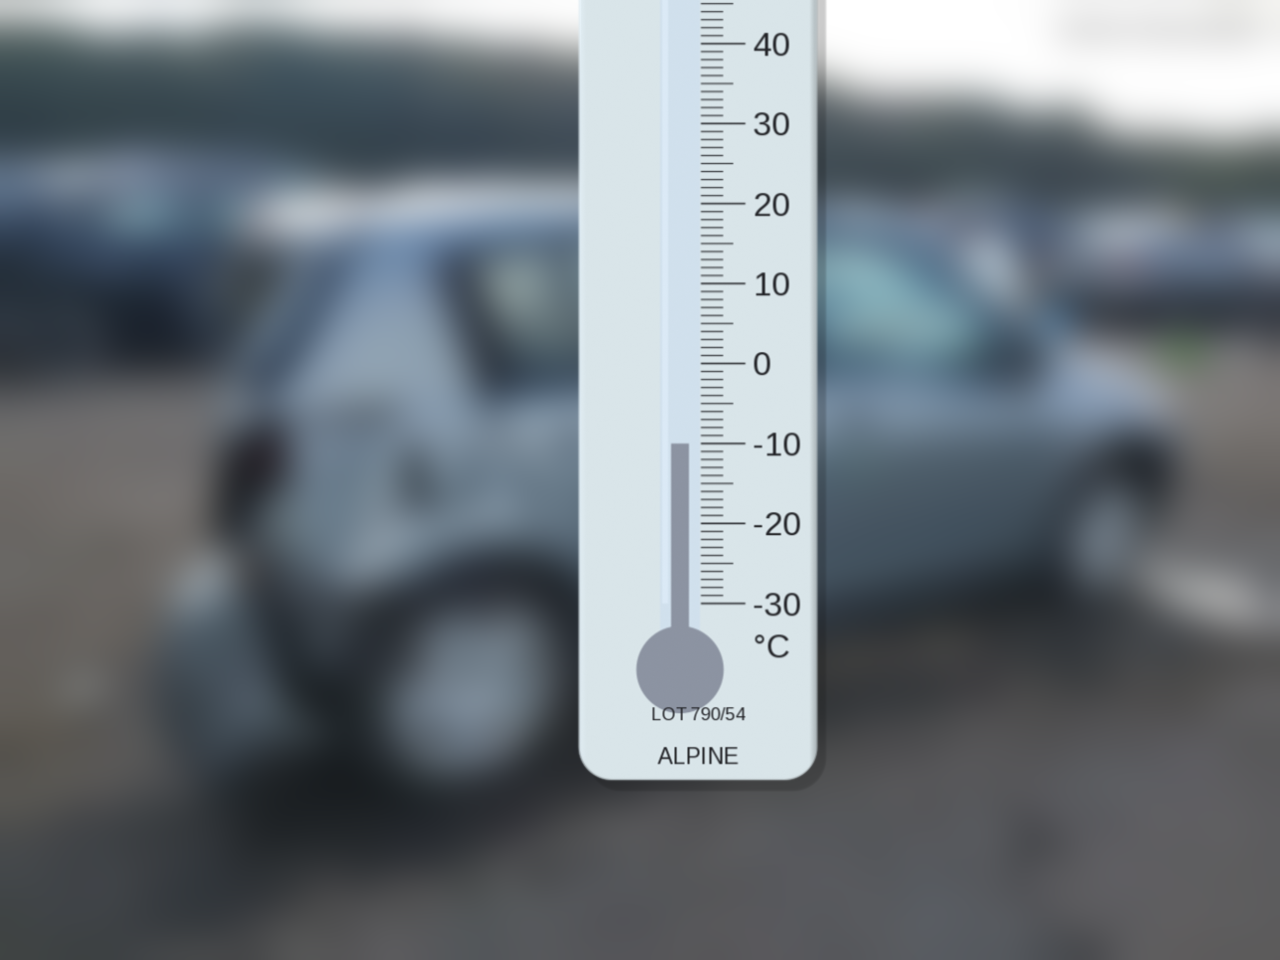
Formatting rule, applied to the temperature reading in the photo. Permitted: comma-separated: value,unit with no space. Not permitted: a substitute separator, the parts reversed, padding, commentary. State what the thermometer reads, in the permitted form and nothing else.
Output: -10,°C
